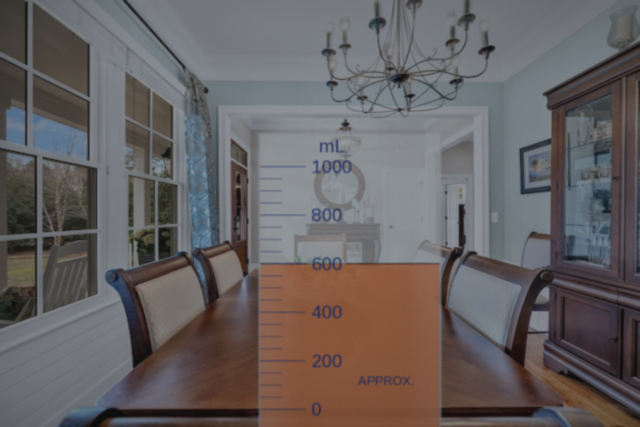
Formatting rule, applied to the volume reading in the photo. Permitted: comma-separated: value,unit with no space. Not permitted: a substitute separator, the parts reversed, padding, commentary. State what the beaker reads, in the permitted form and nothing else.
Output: 600,mL
